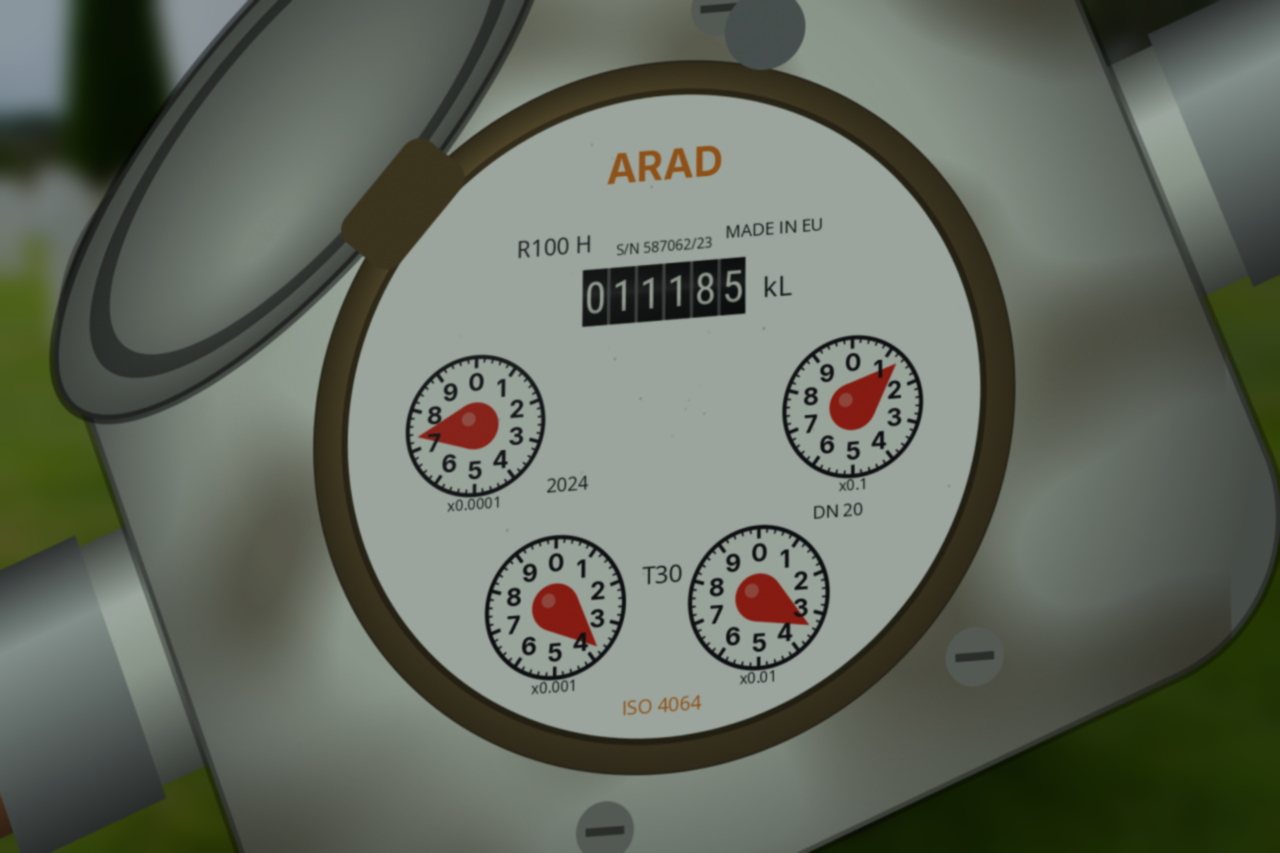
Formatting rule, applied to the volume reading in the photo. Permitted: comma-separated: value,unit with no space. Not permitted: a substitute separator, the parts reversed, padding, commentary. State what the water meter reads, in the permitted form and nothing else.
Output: 11185.1337,kL
